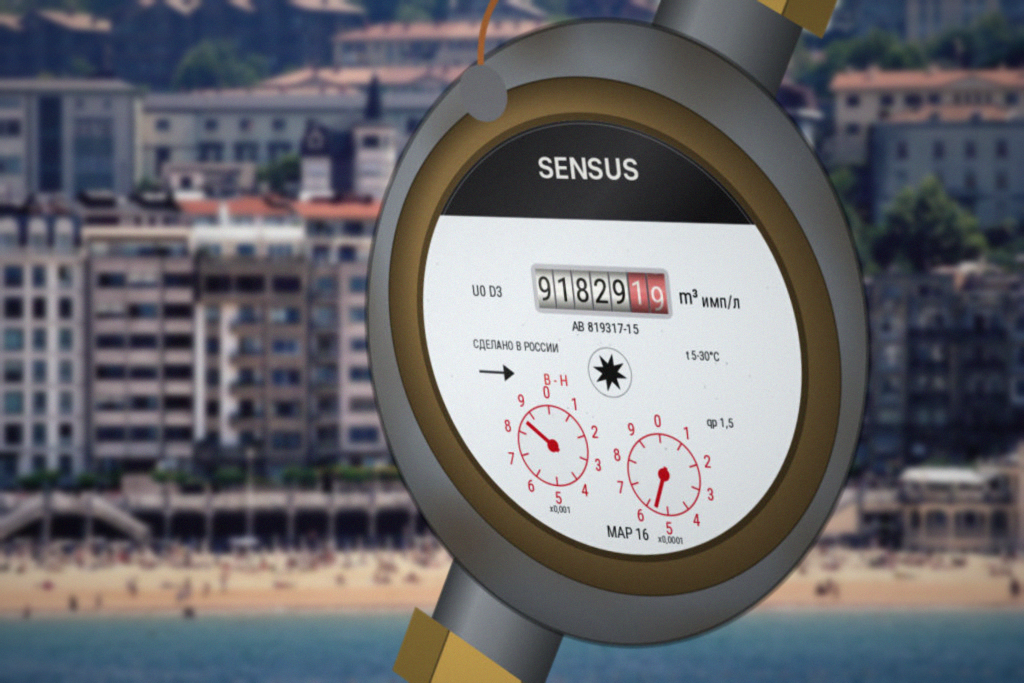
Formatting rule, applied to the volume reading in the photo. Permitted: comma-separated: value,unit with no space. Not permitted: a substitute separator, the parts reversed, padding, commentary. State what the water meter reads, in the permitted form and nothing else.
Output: 91829.1885,m³
